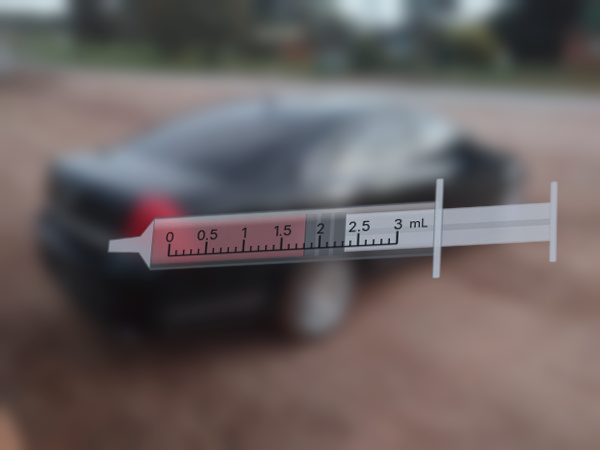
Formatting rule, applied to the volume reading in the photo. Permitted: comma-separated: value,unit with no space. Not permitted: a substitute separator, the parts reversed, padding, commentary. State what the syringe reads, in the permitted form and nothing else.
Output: 1.8,mL
